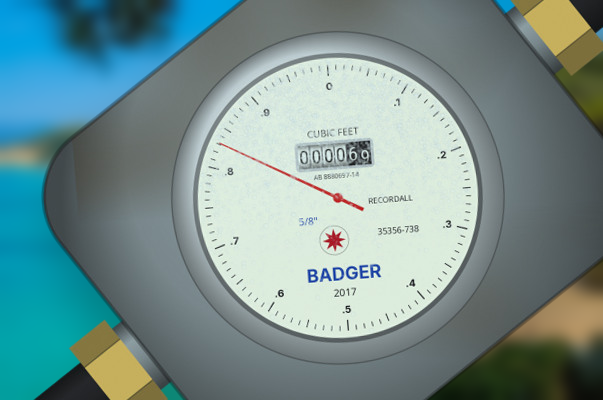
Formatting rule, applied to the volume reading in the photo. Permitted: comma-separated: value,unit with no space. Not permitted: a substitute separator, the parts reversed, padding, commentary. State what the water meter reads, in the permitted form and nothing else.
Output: 68.83,ft³
